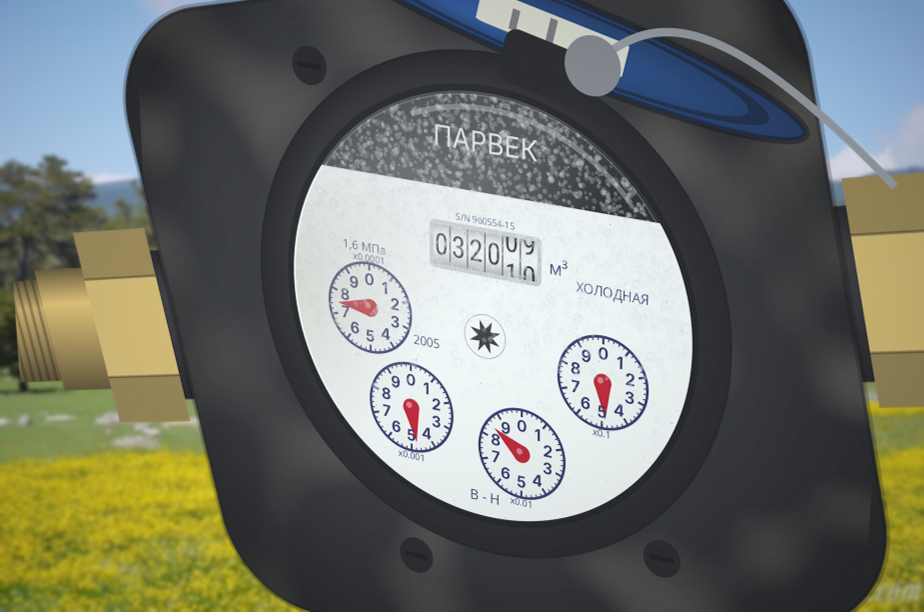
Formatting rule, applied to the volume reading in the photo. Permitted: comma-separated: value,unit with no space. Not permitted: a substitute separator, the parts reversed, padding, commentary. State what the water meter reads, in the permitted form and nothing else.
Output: 32009.4847,m³
